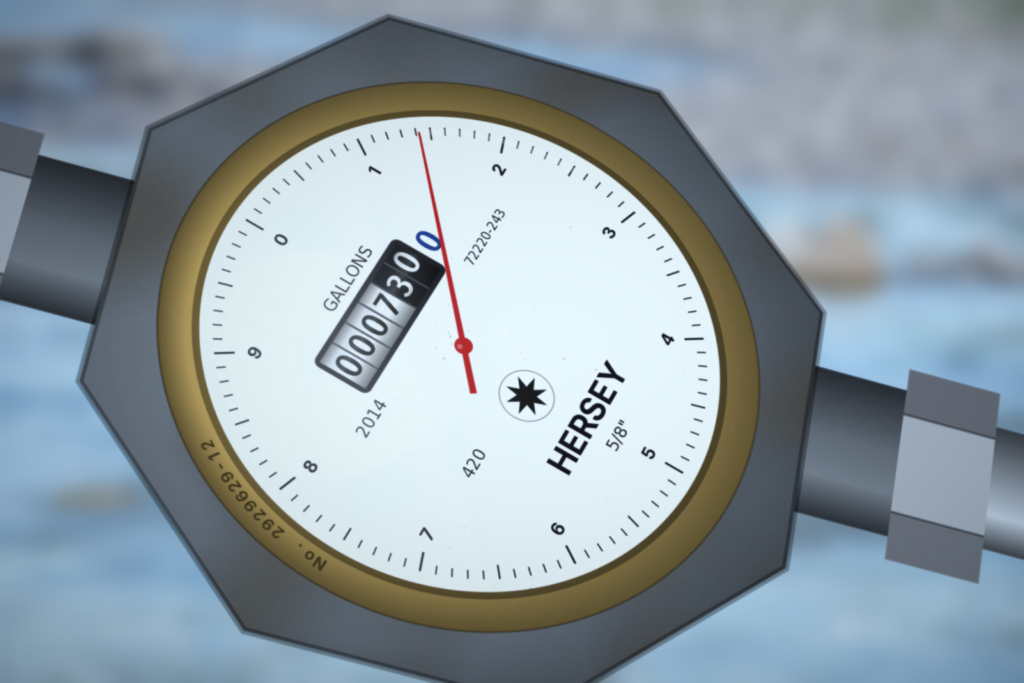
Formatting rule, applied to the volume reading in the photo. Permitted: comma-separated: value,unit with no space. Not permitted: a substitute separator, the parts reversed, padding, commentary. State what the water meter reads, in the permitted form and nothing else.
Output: 7301.4,gal
